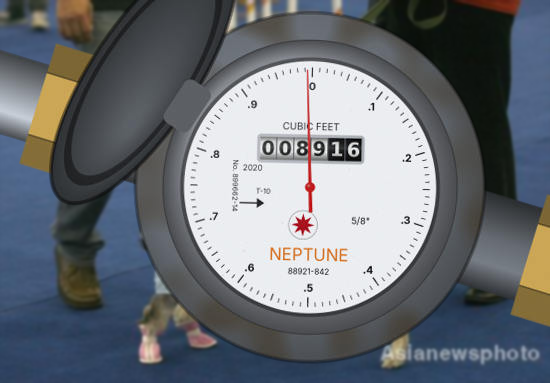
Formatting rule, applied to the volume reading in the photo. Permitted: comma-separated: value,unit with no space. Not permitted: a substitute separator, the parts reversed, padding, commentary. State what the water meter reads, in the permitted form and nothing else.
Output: 8915.99,ft³
